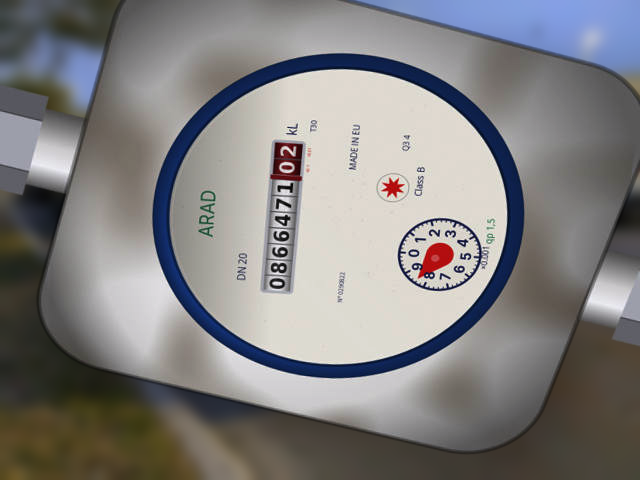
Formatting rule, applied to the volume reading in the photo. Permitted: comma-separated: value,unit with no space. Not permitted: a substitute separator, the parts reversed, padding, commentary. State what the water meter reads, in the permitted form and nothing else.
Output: 866471.028,kL
